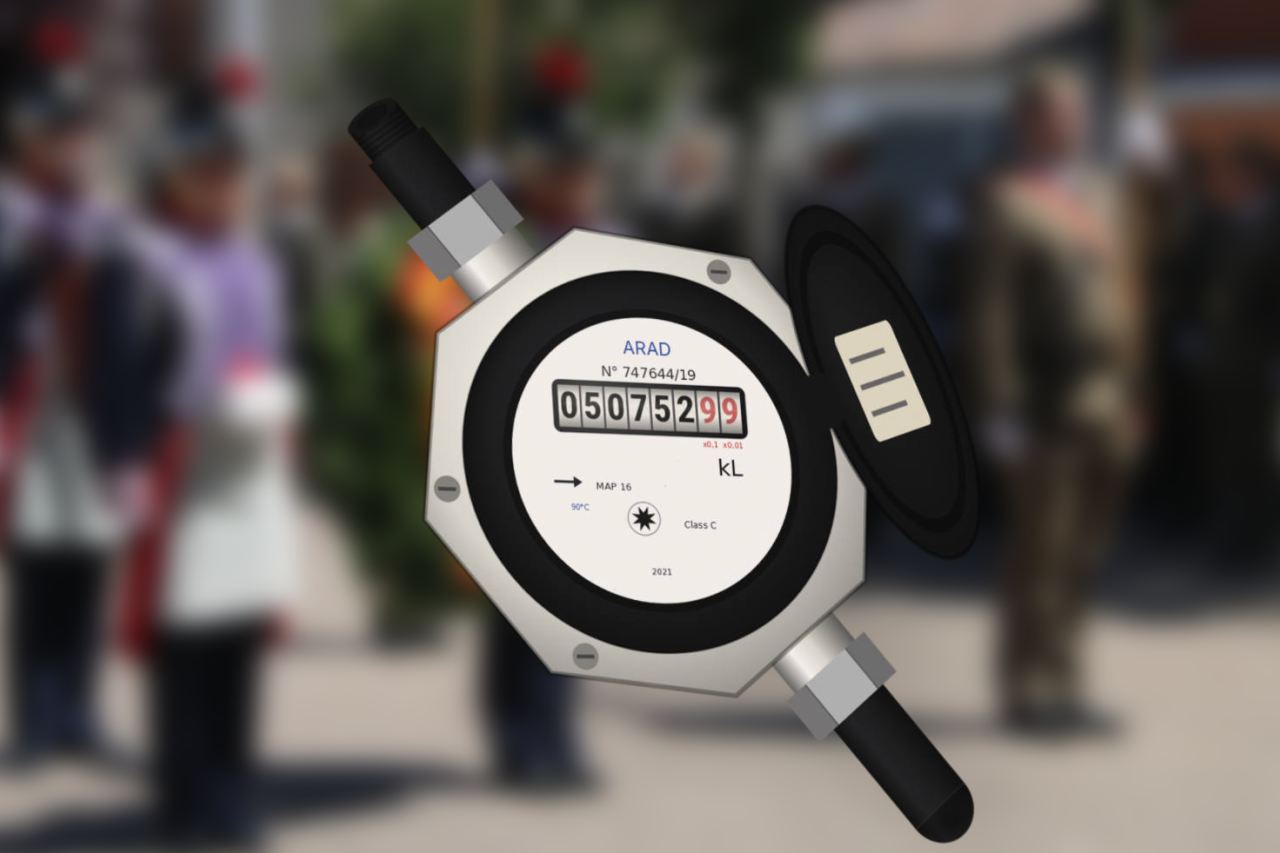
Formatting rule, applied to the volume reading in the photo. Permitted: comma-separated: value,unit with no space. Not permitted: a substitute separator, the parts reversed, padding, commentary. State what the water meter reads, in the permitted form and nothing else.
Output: 50752.99,kL
